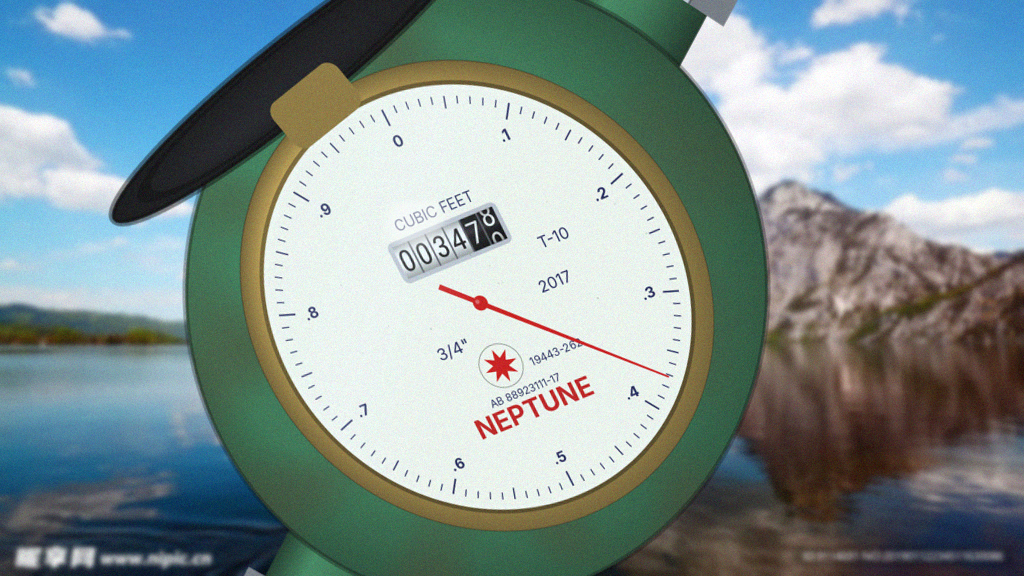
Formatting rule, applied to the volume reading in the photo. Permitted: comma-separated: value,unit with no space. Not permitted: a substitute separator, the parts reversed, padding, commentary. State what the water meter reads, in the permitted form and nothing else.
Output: 3478.37,ft³
